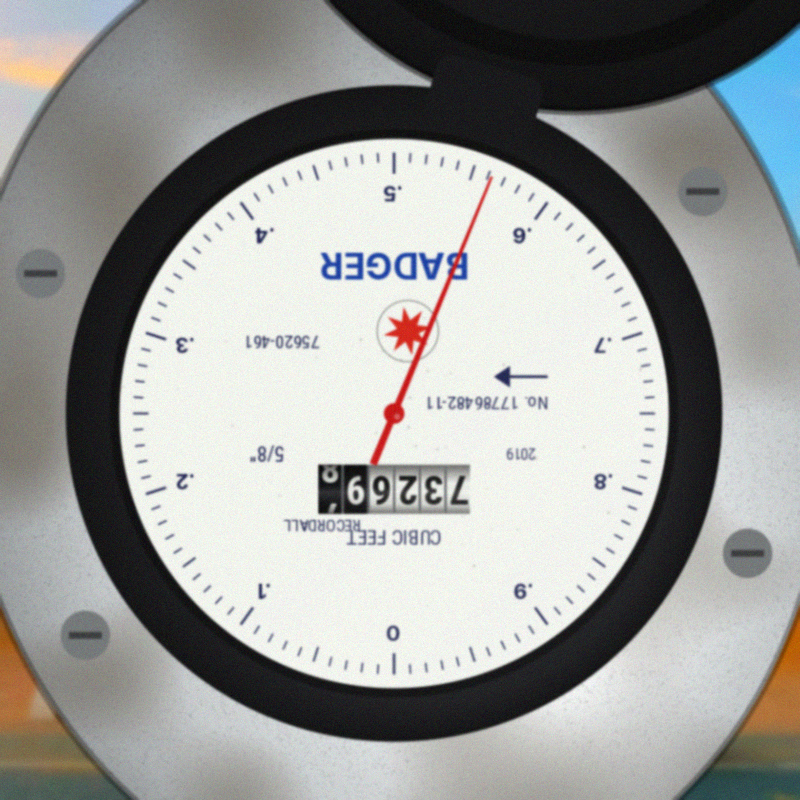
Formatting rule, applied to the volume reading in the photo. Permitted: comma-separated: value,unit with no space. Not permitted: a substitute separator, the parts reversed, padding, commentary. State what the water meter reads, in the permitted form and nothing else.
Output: 732697.56,ft³
